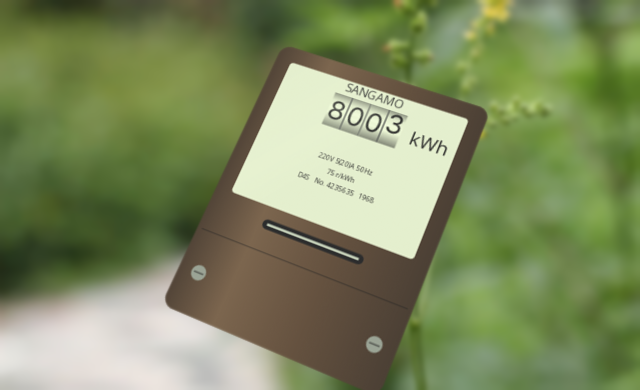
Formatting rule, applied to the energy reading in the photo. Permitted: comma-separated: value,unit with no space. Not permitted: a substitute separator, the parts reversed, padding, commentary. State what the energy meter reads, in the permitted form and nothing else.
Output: 8003,kWh
